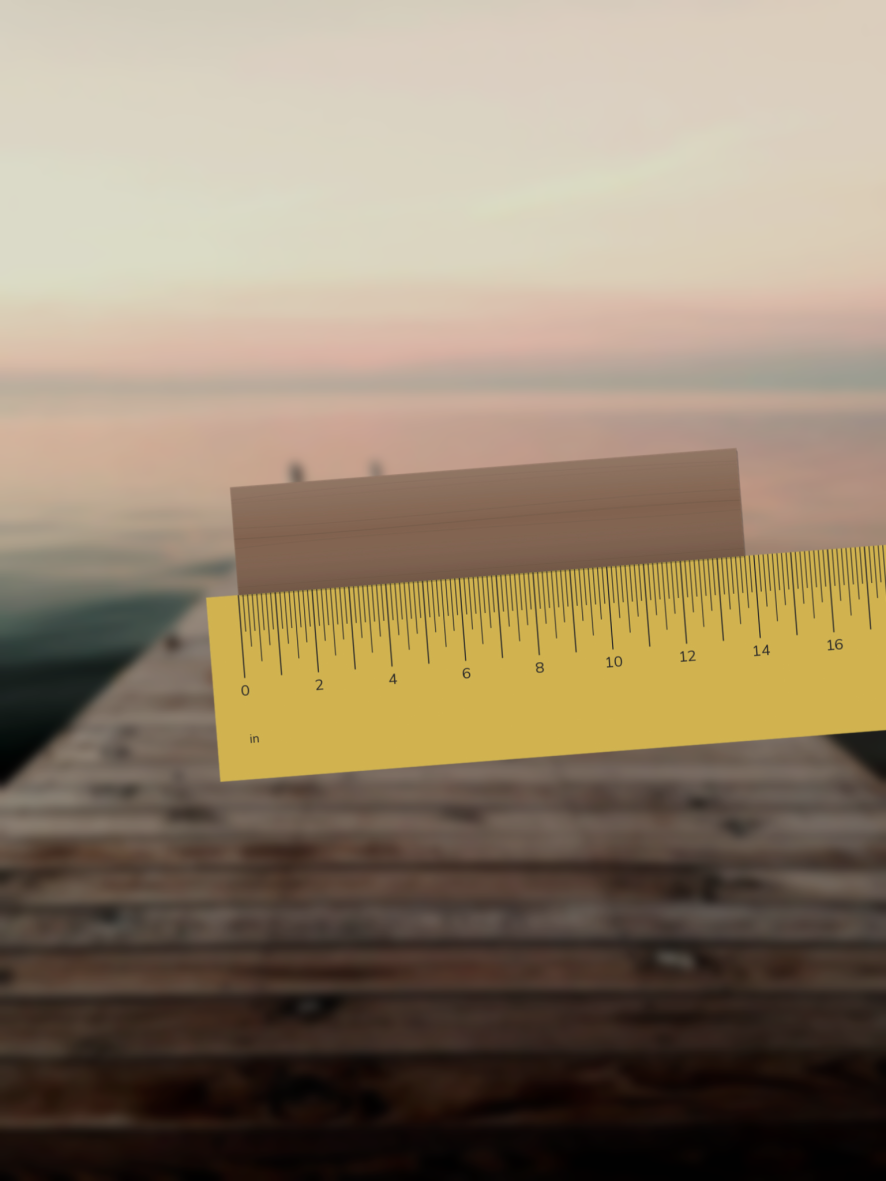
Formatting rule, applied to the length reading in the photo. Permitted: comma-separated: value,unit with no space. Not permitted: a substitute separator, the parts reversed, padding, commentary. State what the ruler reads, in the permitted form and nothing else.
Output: 13.75,in
